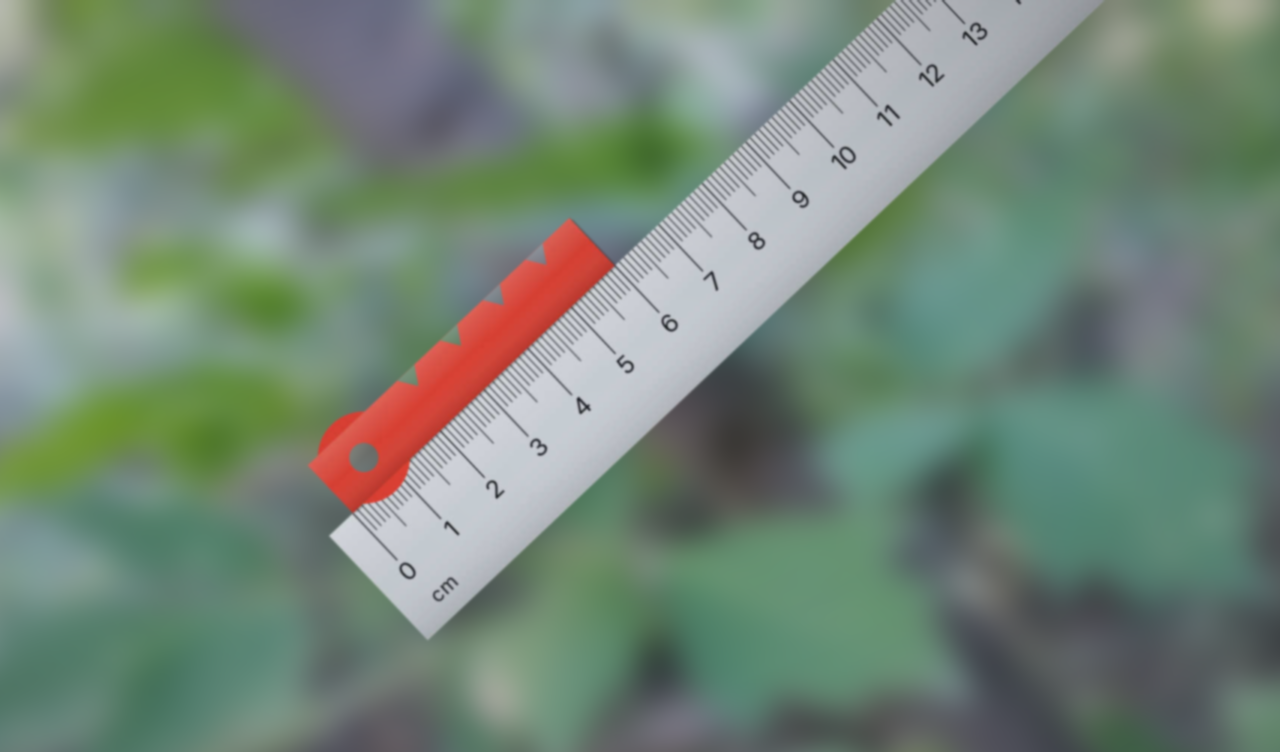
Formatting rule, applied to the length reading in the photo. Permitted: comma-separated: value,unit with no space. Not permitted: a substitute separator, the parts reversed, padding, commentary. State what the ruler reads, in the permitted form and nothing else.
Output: 6,cm
